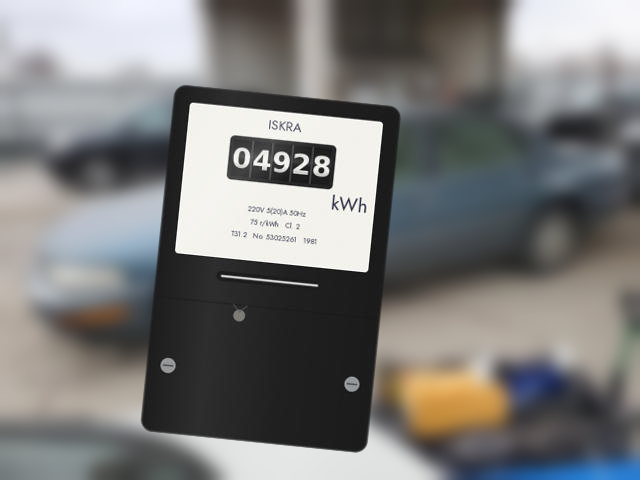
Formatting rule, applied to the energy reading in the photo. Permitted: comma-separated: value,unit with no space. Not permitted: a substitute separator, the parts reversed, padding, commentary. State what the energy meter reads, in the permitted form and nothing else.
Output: 4928,kWh
